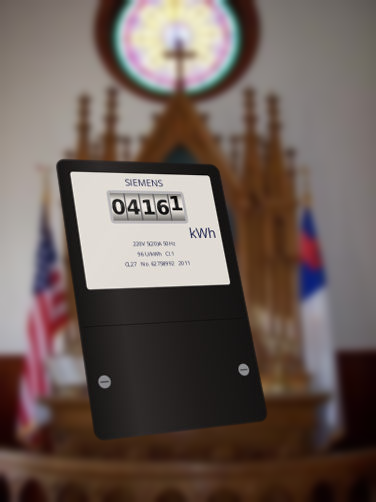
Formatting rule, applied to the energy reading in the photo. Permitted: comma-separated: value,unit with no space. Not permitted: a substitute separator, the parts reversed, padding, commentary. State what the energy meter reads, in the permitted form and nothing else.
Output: 4161,kWh
